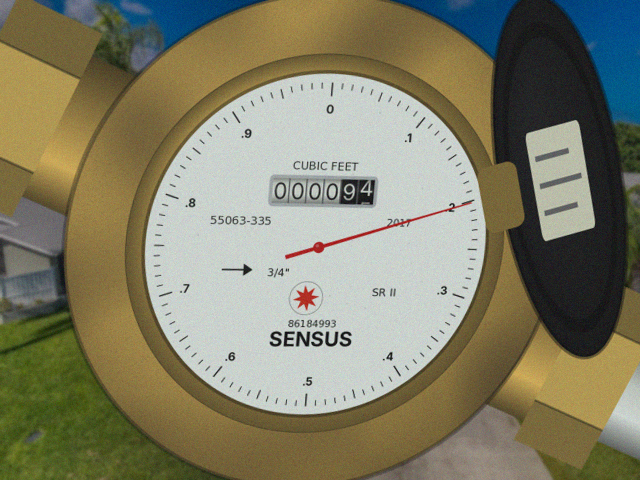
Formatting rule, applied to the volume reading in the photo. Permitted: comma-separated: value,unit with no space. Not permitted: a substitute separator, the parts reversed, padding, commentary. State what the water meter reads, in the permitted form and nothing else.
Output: 94.20,ft³
